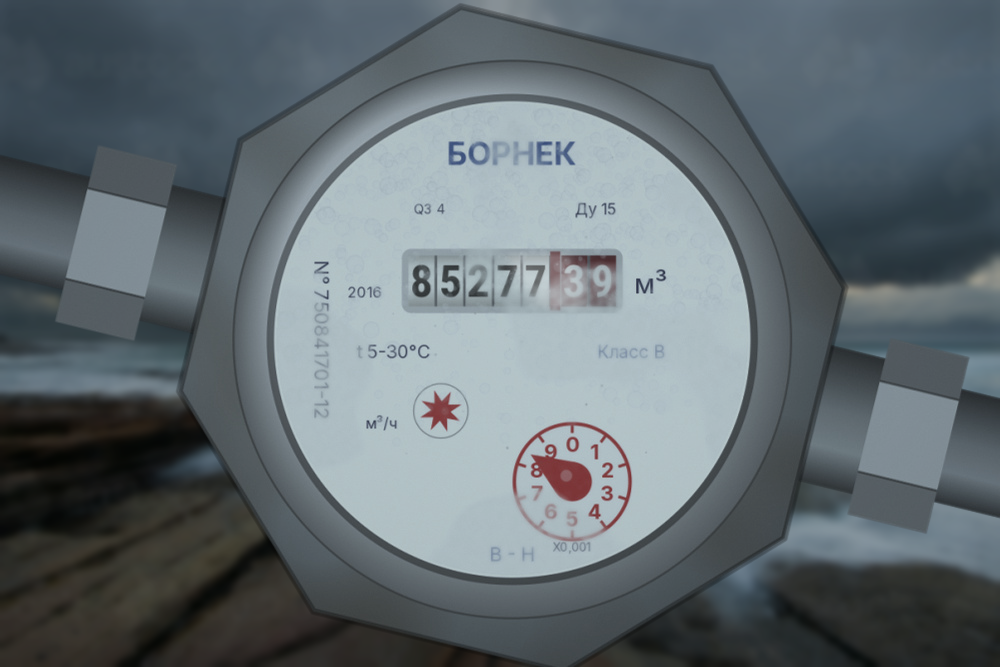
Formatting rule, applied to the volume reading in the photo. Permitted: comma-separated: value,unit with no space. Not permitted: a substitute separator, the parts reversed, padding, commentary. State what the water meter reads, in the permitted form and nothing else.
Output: 85277.398,m³
